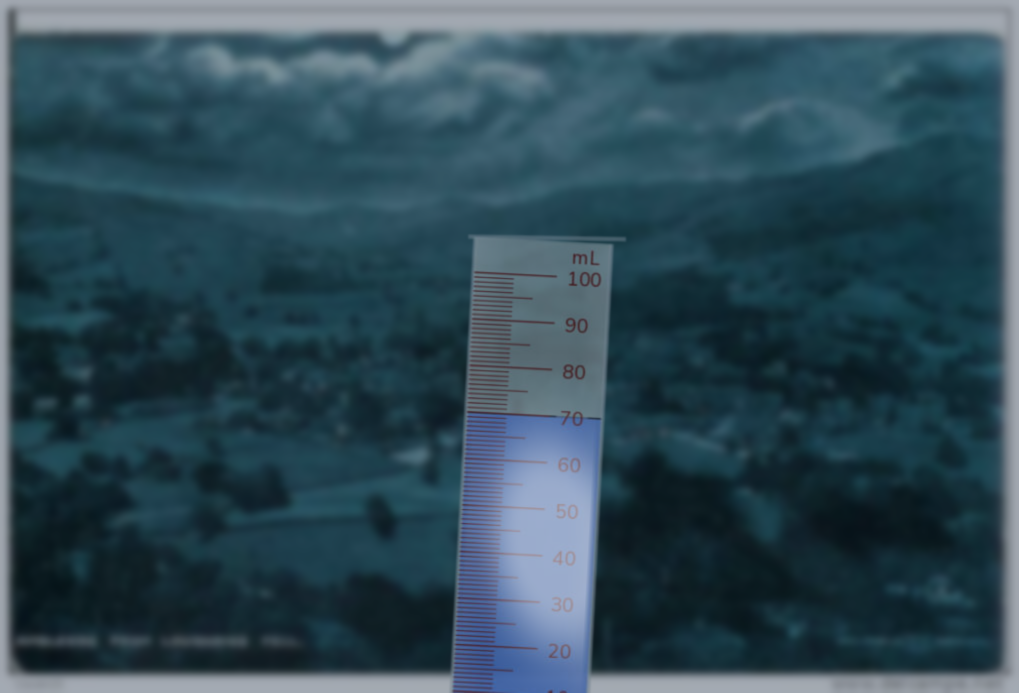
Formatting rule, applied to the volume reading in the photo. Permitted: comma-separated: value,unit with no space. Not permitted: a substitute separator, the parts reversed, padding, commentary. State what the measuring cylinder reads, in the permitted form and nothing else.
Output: 70,mL
